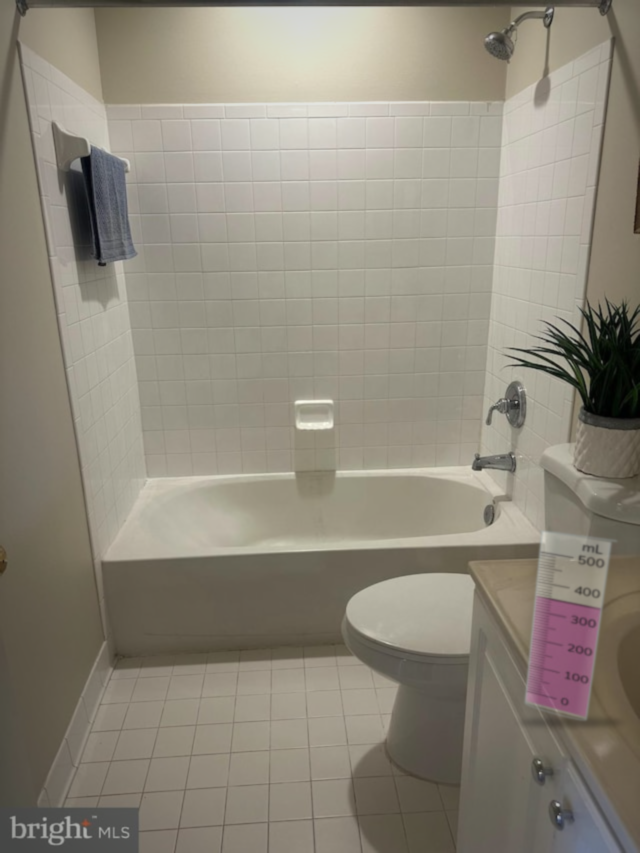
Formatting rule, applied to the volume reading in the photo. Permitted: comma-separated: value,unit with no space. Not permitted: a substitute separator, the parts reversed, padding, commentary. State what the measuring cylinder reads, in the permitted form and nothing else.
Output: 350,mL
